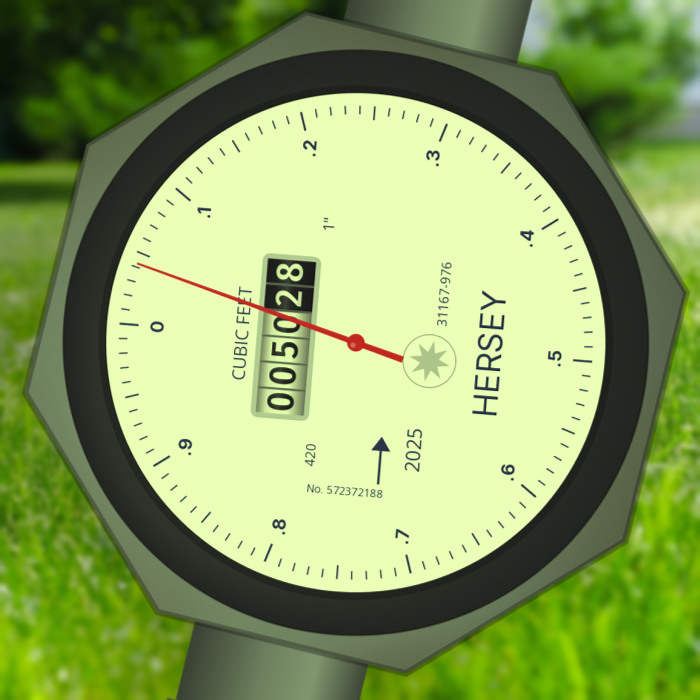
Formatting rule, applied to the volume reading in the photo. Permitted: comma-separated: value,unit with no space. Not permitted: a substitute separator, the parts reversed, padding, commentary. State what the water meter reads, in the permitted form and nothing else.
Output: 5028.04,ft³
